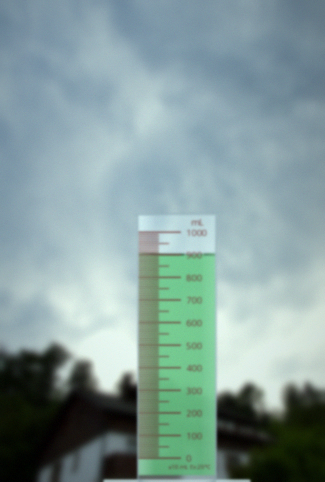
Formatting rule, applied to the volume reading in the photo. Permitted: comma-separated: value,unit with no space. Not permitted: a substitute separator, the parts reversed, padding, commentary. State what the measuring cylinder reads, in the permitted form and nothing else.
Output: 900,mL
